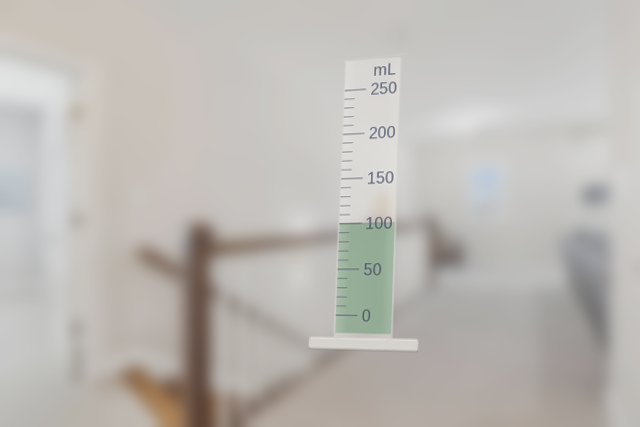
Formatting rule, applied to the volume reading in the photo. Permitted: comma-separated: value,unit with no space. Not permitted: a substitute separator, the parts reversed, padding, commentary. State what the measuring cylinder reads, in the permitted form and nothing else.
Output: 100,mL
